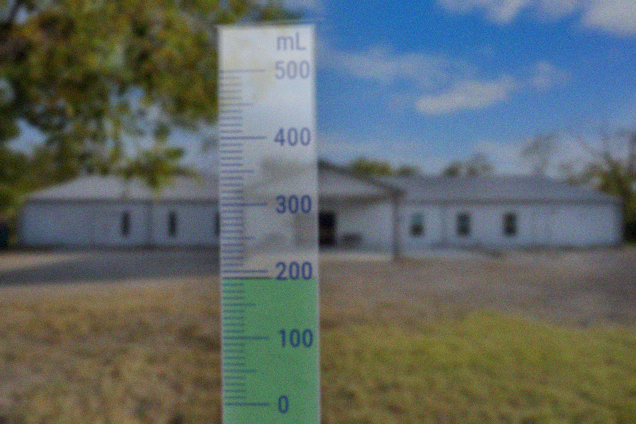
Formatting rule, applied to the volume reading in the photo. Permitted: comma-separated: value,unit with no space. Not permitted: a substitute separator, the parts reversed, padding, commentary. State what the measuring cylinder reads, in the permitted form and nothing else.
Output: 190,mL
